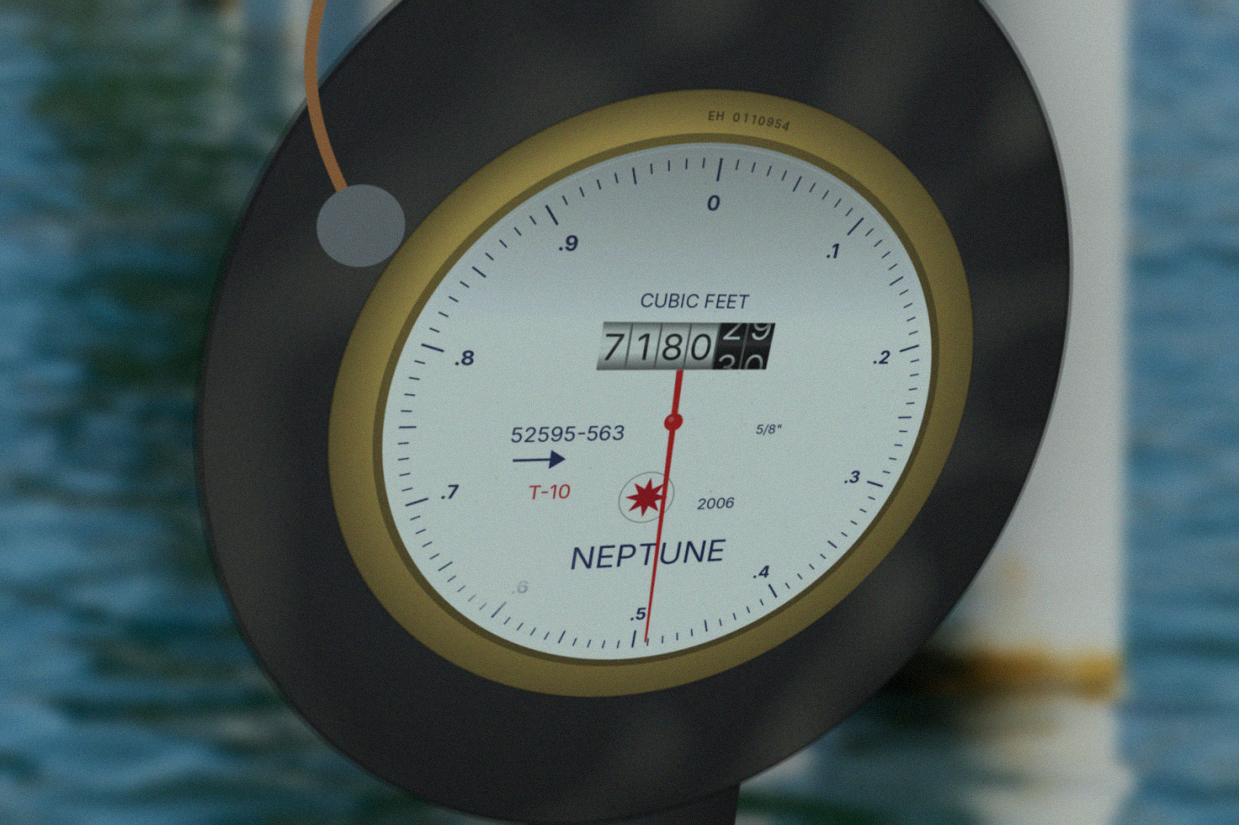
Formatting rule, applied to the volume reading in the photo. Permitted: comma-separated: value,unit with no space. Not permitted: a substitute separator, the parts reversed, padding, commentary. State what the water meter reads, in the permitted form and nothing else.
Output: 718029.49,ft³
